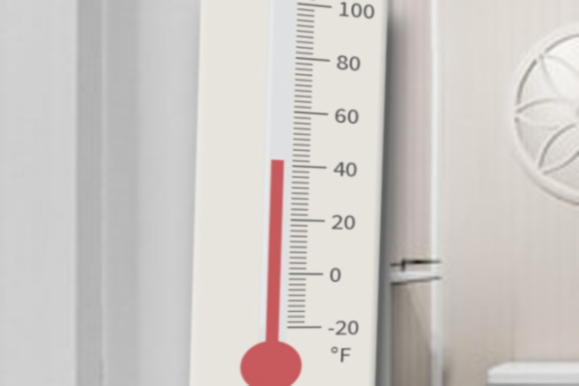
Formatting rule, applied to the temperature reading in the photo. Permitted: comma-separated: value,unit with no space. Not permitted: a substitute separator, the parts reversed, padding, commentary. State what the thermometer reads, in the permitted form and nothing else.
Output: 42,°F
